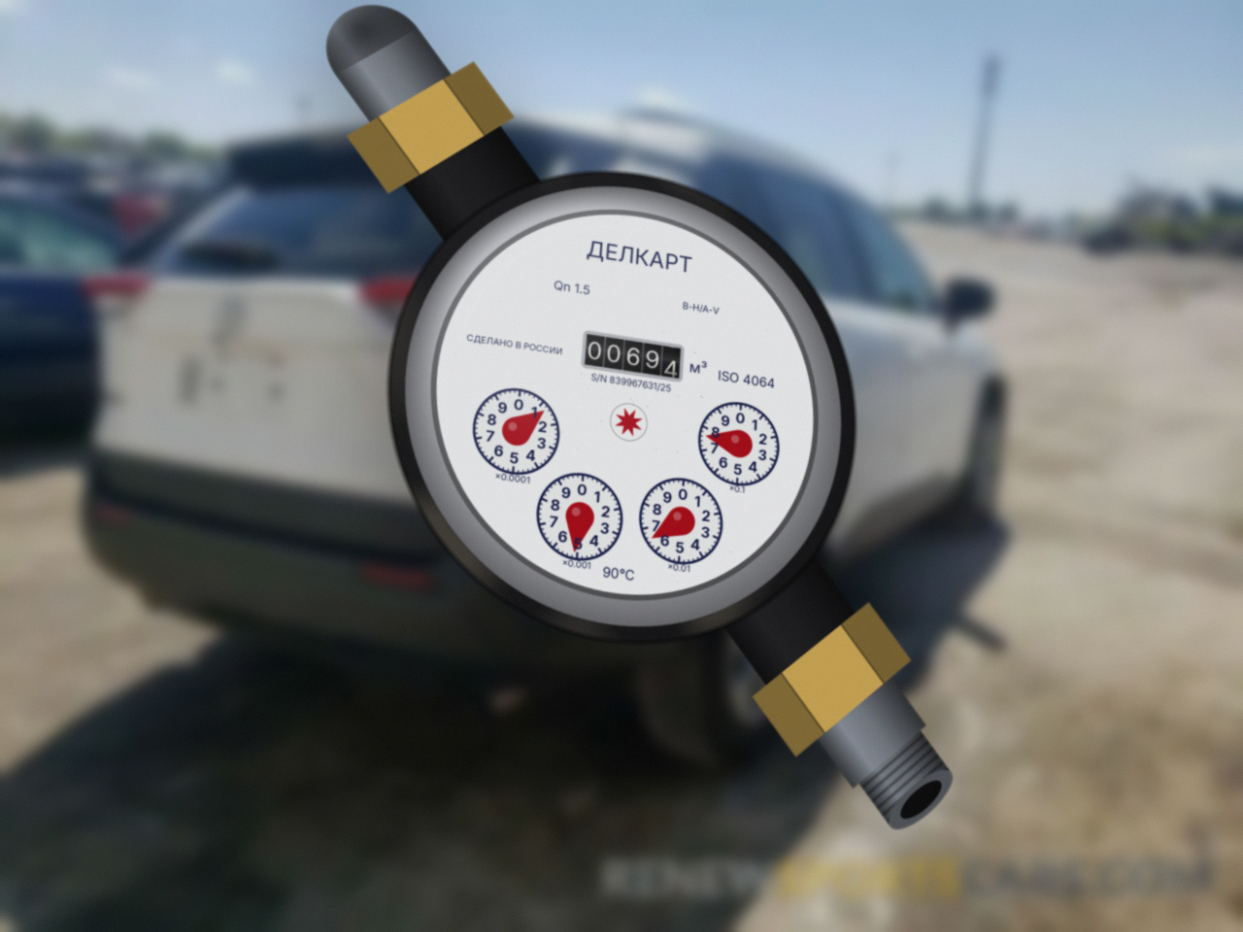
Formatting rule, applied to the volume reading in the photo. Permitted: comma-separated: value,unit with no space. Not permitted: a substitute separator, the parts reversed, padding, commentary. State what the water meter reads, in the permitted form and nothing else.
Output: 693.7651,m³
